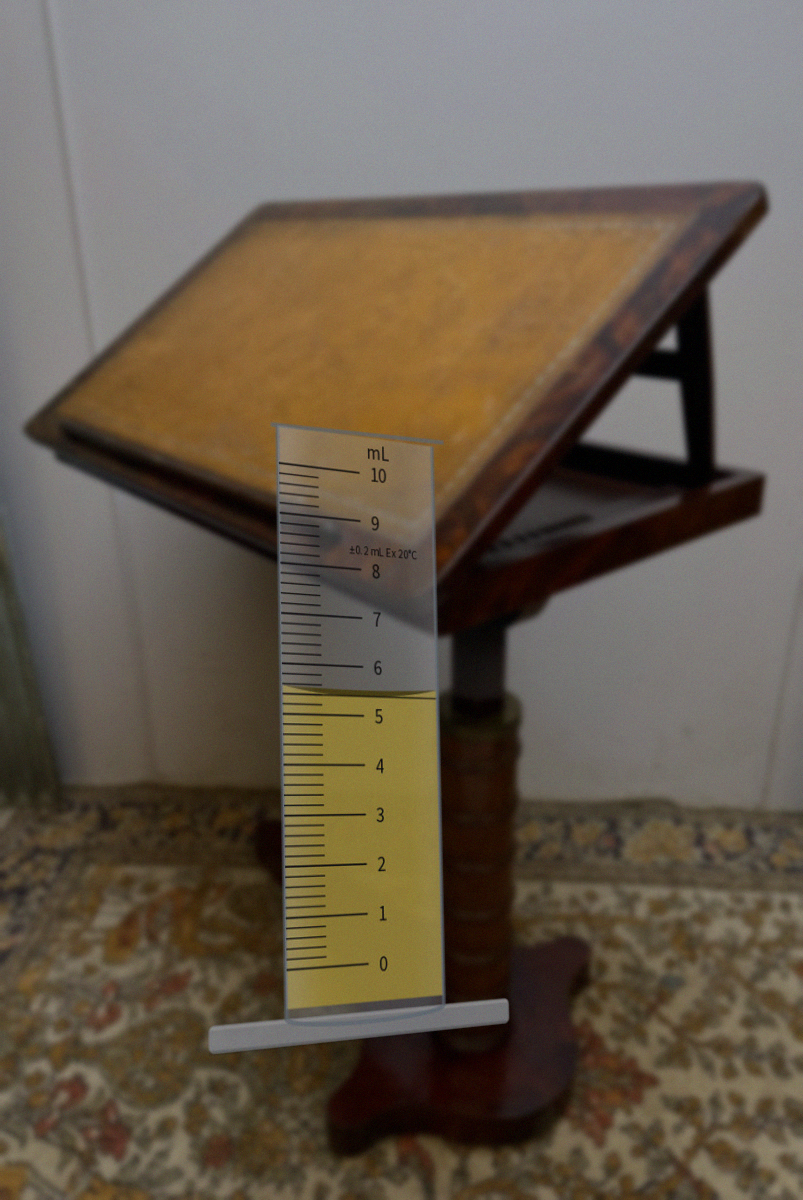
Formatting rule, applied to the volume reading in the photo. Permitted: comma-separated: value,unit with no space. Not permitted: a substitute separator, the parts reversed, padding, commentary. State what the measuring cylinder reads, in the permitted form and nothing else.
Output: 5.4,mL
